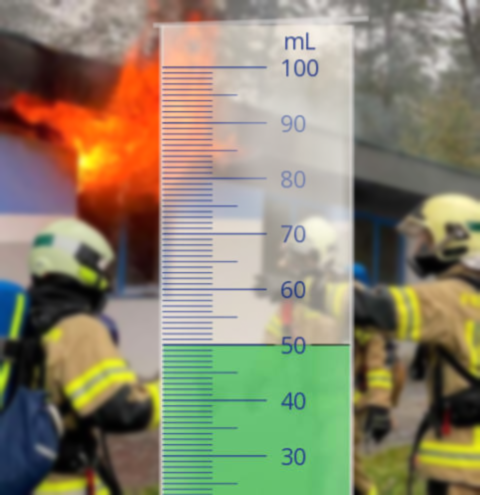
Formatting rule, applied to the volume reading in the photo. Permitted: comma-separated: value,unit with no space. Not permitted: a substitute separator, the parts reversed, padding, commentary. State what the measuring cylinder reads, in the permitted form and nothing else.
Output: 50,mL
